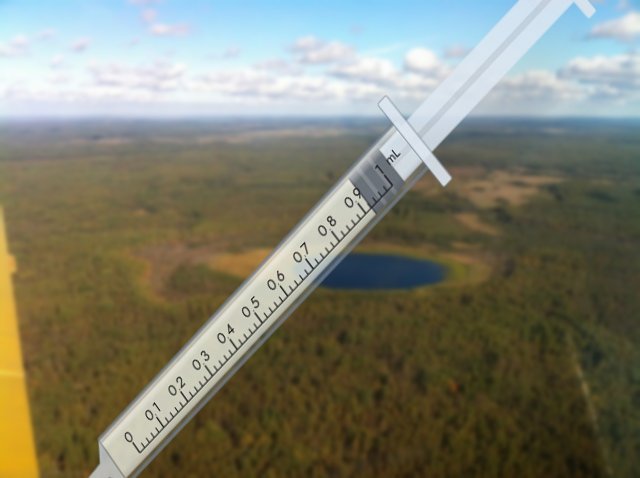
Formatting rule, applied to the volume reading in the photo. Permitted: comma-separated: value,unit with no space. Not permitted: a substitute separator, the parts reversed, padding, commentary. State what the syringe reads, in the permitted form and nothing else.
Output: 0.92,mL
